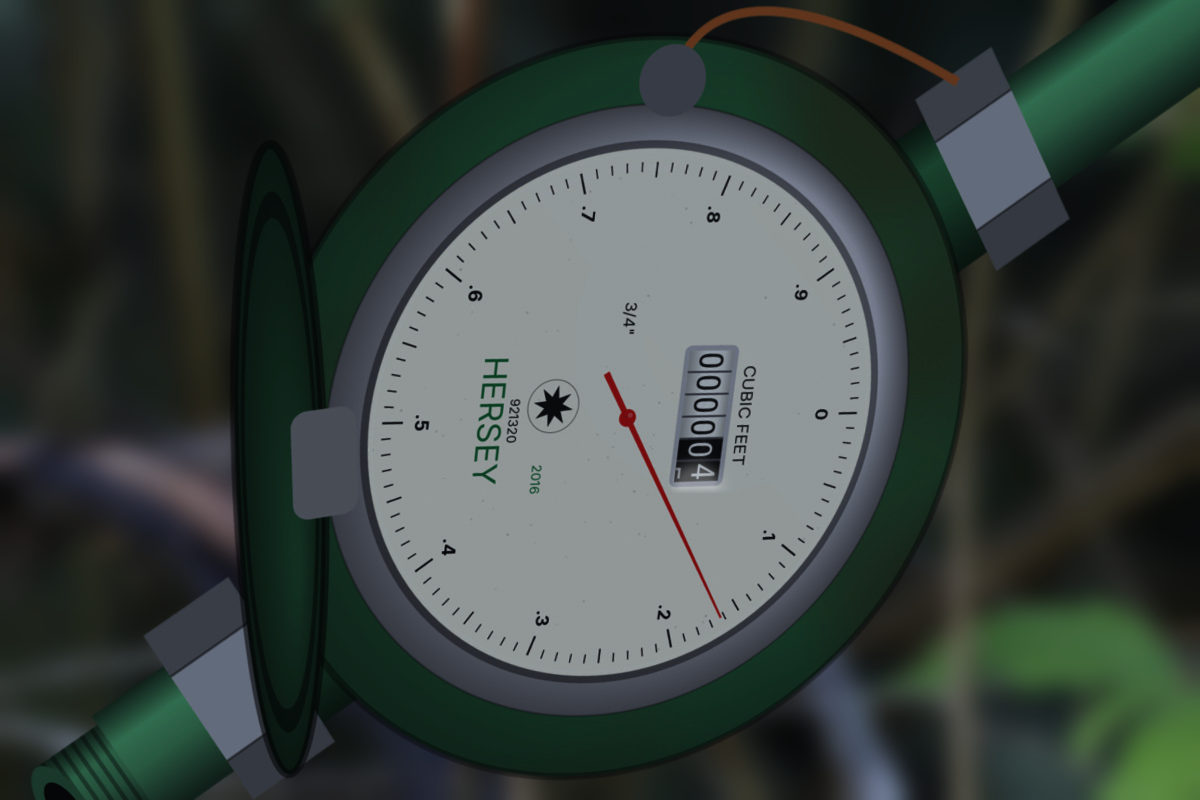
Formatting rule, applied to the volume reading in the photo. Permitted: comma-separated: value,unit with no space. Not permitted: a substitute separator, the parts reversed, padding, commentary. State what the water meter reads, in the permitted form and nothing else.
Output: 4.16,ft³
